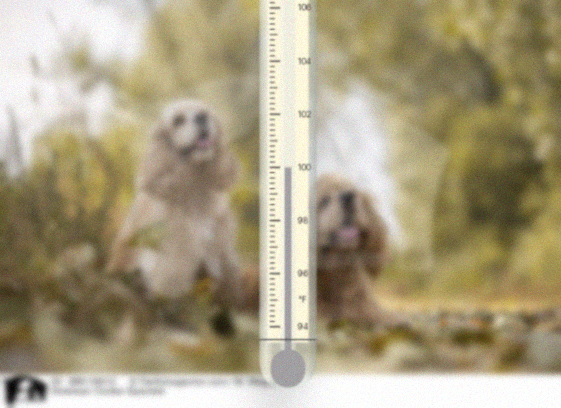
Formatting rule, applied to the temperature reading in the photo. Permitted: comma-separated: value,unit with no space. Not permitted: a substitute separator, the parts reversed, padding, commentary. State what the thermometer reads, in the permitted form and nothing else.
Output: 100,°F
